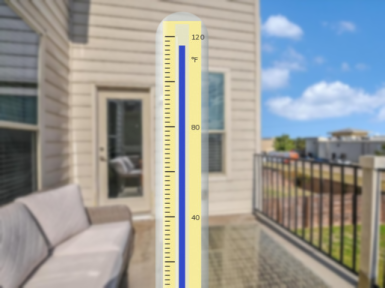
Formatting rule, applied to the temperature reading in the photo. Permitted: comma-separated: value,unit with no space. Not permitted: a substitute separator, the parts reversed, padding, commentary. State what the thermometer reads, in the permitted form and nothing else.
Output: 116,°F
